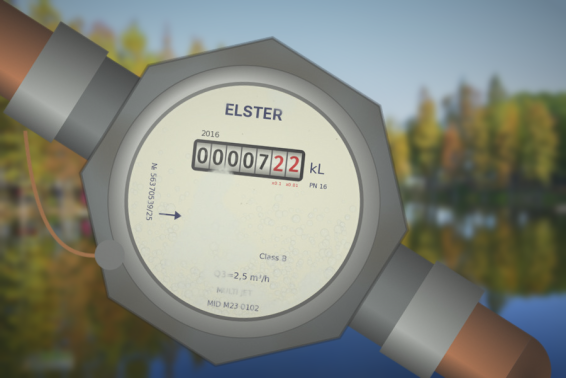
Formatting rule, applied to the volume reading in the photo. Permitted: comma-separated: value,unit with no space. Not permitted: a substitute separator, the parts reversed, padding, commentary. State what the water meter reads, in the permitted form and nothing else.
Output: 7.22,kL
